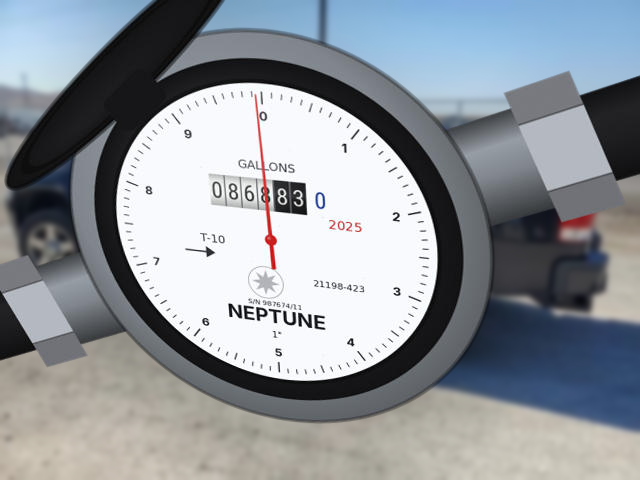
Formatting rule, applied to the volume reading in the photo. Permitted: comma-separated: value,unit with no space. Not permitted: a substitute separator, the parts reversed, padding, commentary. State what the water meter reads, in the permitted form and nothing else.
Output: 868829.9,gal
